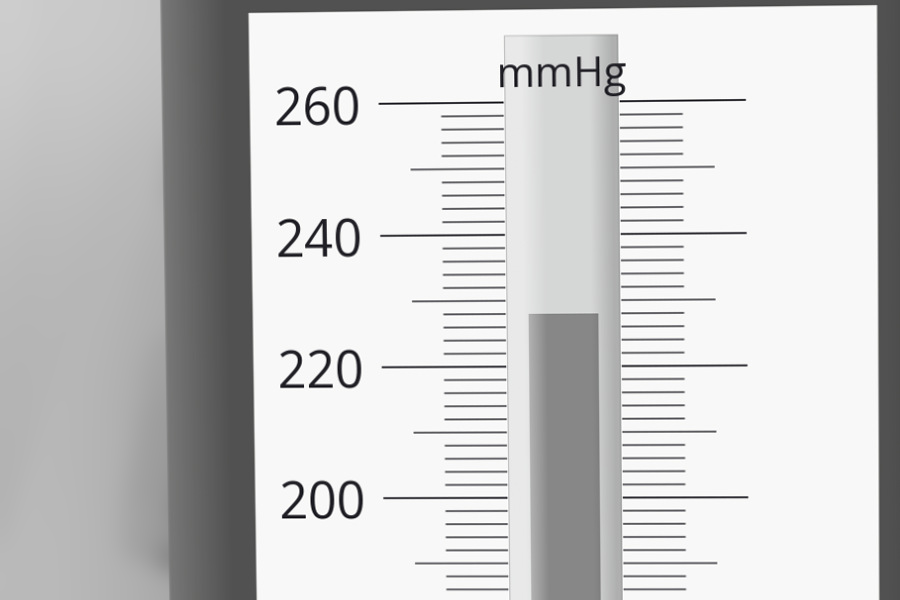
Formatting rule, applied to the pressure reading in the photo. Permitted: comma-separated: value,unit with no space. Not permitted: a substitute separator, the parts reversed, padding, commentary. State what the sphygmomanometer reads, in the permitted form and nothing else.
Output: 228,mmHg
